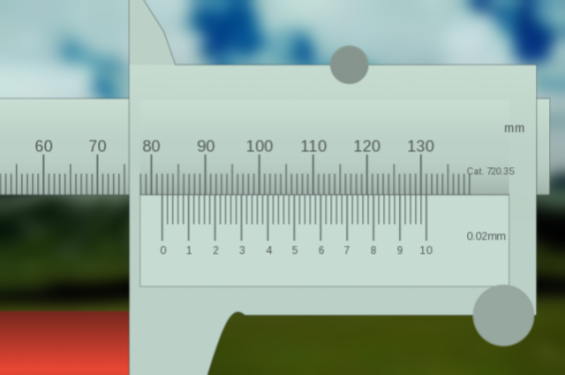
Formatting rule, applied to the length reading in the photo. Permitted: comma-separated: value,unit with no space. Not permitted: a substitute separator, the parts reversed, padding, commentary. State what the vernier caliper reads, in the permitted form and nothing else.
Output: 82.0,mm
